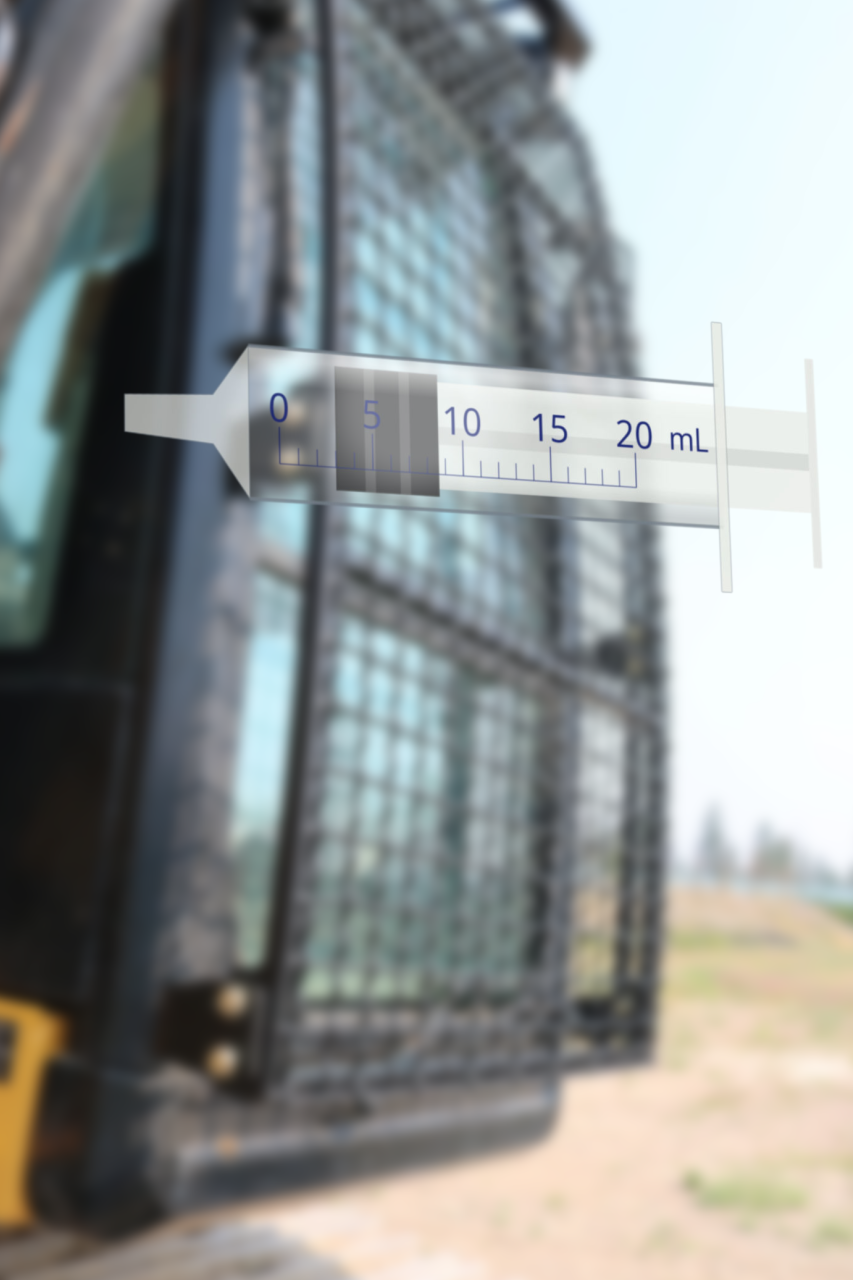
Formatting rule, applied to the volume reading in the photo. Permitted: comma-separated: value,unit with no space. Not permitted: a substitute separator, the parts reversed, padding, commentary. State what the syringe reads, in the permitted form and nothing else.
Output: 3,mL
